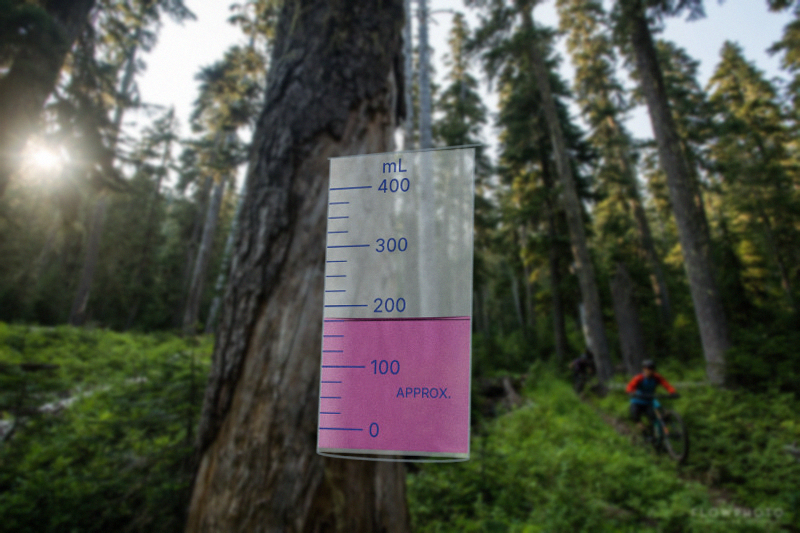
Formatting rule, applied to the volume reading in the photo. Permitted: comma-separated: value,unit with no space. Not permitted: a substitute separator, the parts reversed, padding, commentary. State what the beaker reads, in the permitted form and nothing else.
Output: 175,mL
